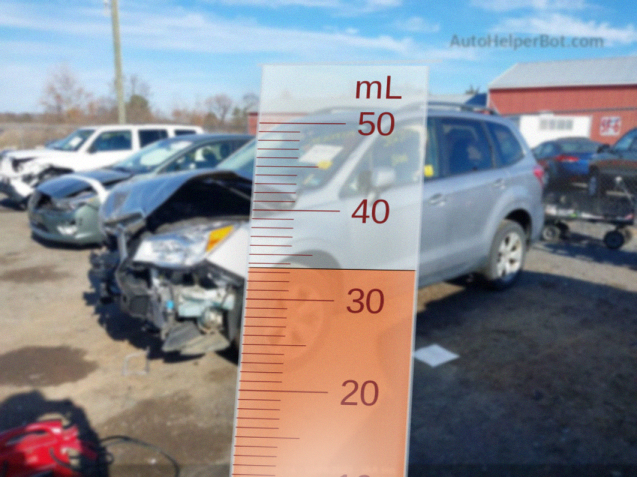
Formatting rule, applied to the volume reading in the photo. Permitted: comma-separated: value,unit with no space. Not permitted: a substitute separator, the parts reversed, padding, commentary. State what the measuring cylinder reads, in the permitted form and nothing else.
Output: 33.5,mL
